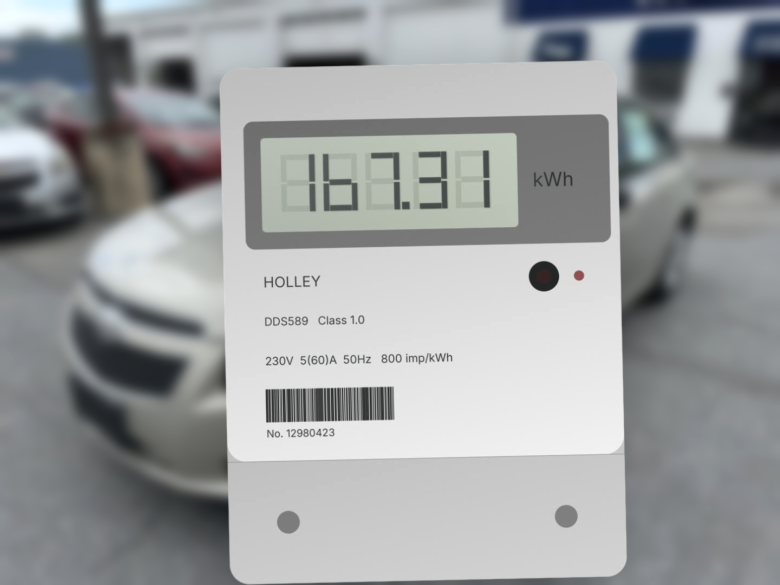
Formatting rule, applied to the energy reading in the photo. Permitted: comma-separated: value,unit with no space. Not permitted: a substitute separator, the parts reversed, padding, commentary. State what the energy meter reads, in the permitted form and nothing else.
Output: 167.31,kWh
